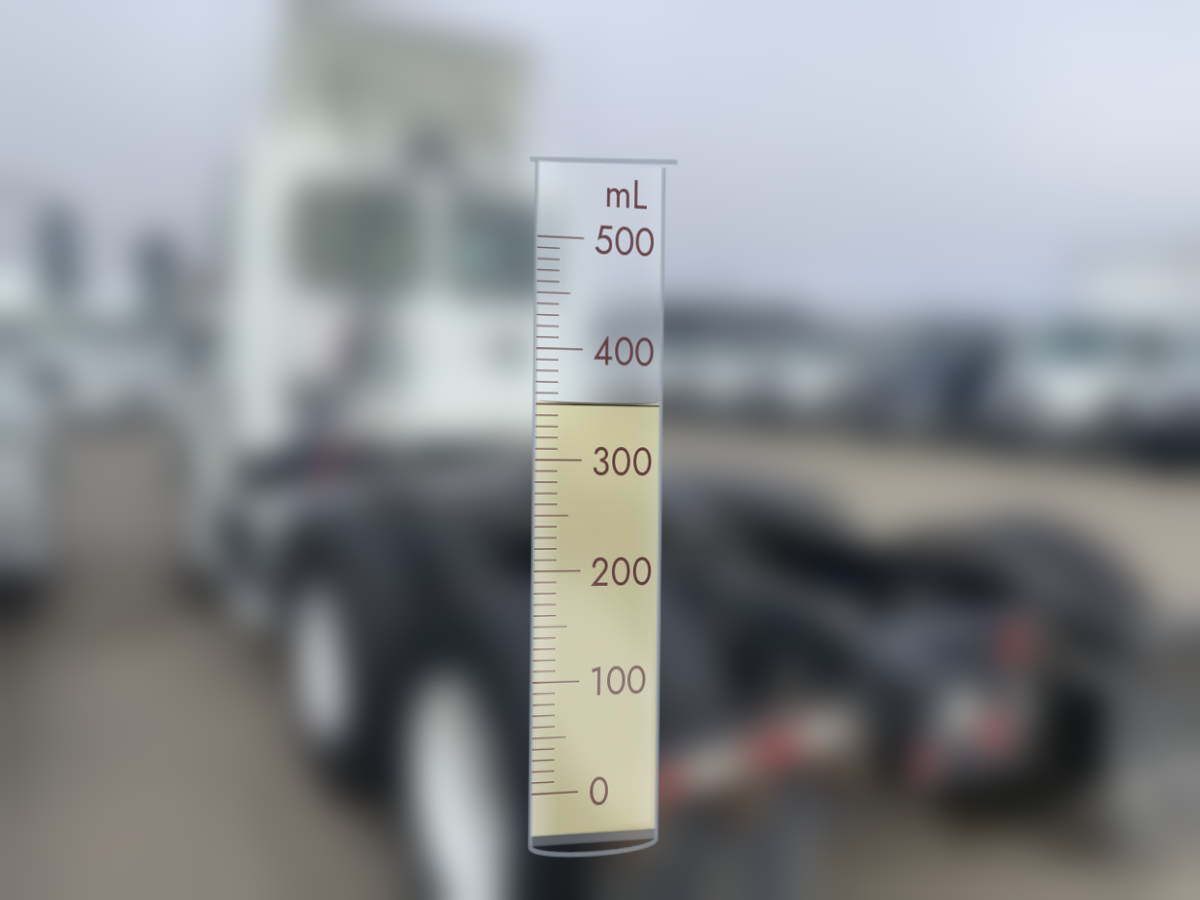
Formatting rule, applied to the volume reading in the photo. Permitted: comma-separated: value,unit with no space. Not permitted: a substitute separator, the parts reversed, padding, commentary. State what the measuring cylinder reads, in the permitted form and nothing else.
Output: 350,mL
